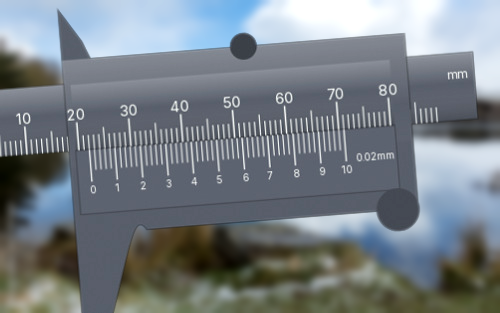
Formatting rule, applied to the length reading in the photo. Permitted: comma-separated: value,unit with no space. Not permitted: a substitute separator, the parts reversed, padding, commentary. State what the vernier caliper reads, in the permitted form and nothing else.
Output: 22.0,mm
